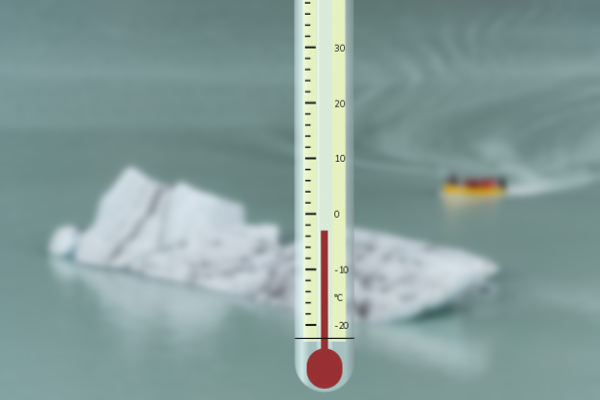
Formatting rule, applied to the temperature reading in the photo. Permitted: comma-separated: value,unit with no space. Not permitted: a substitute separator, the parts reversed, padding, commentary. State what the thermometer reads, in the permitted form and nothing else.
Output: -3,°C
